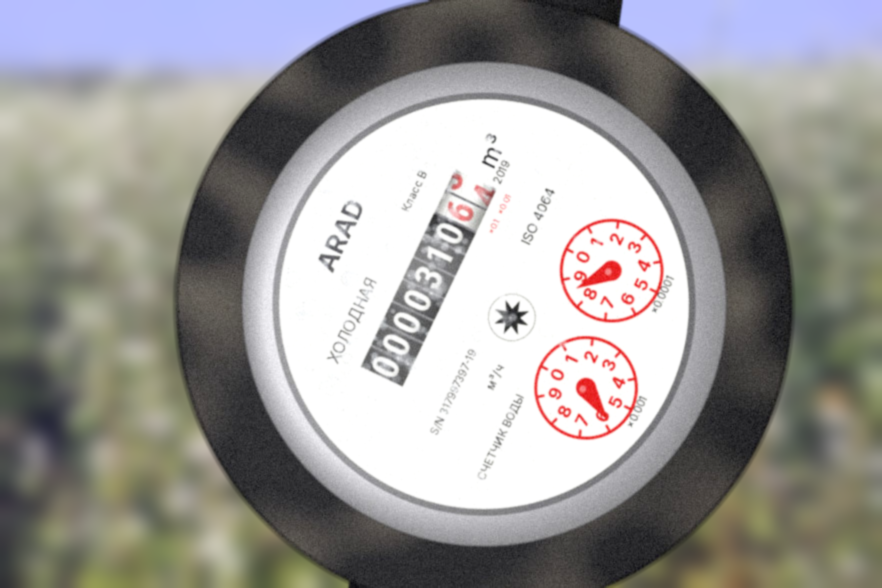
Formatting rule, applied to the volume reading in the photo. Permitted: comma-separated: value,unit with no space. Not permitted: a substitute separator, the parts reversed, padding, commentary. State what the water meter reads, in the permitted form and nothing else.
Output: 310.6358,m³
